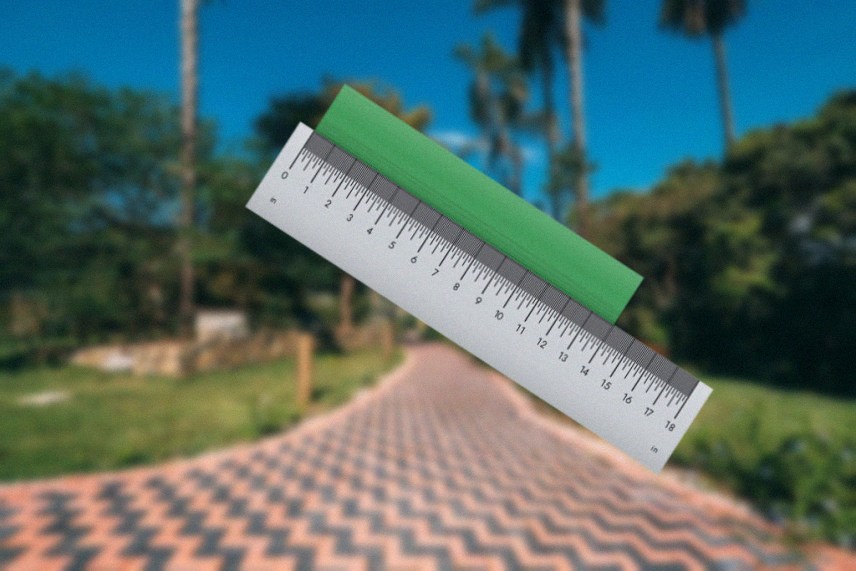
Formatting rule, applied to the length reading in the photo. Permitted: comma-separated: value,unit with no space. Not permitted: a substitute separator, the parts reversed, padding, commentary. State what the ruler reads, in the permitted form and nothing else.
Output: 14,in
